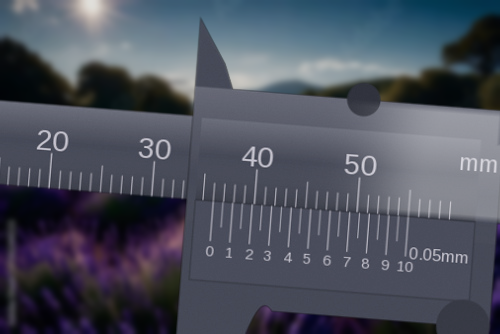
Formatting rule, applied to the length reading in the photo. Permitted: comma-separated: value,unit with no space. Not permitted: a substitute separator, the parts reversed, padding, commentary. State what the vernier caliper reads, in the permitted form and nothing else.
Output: 36.0,mm
